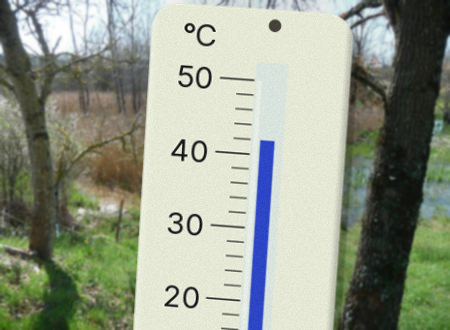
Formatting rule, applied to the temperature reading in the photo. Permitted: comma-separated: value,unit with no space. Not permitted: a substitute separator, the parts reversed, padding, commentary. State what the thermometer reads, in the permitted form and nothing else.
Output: 42,°C
